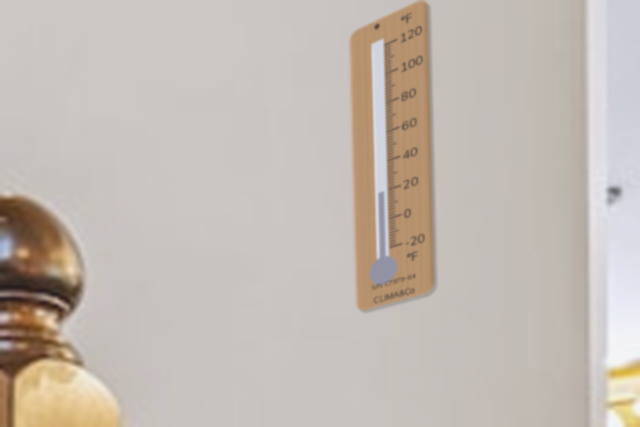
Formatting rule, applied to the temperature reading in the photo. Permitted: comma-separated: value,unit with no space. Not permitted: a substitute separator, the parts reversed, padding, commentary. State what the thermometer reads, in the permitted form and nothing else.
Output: 20,°F
